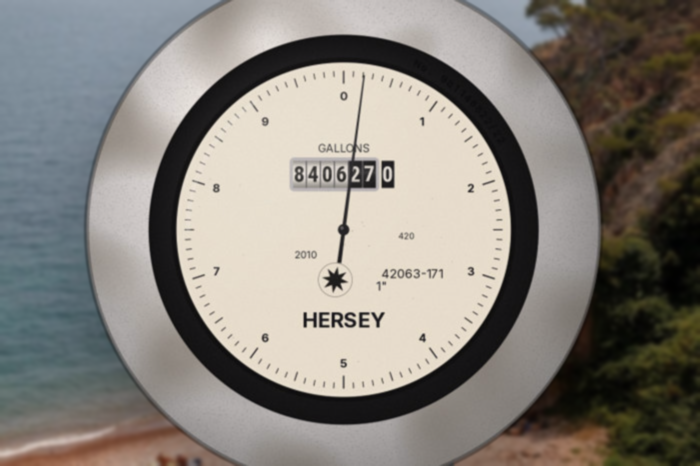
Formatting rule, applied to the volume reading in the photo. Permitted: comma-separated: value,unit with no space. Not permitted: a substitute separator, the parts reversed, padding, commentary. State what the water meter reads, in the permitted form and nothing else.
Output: 8406270.2,gal
